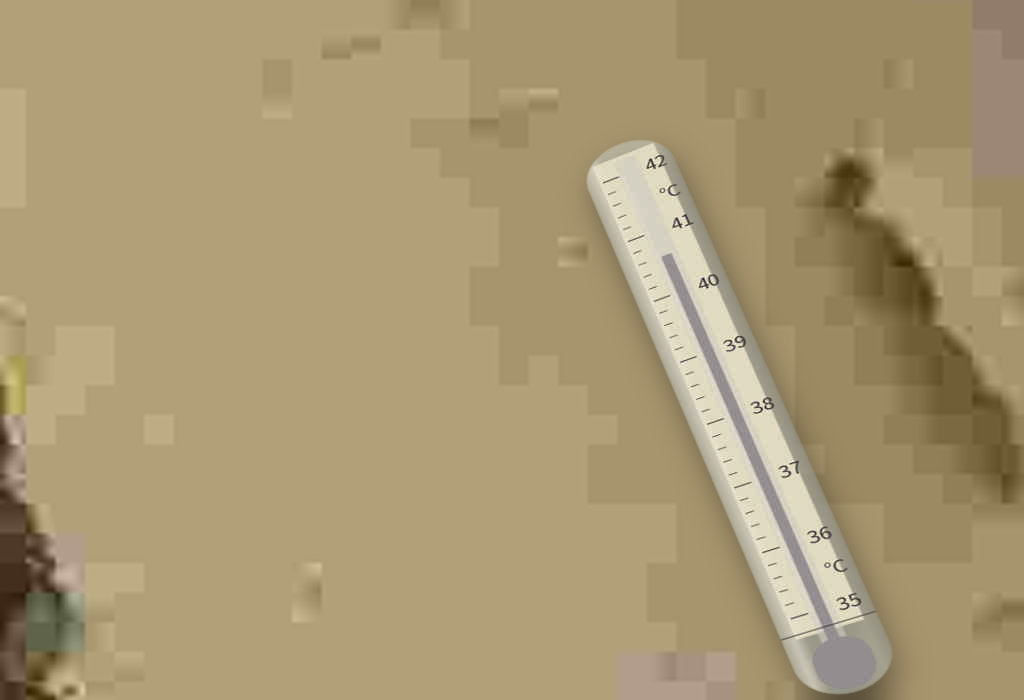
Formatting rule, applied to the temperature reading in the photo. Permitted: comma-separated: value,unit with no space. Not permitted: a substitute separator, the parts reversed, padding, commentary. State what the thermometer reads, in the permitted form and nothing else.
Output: 40.6,°C
